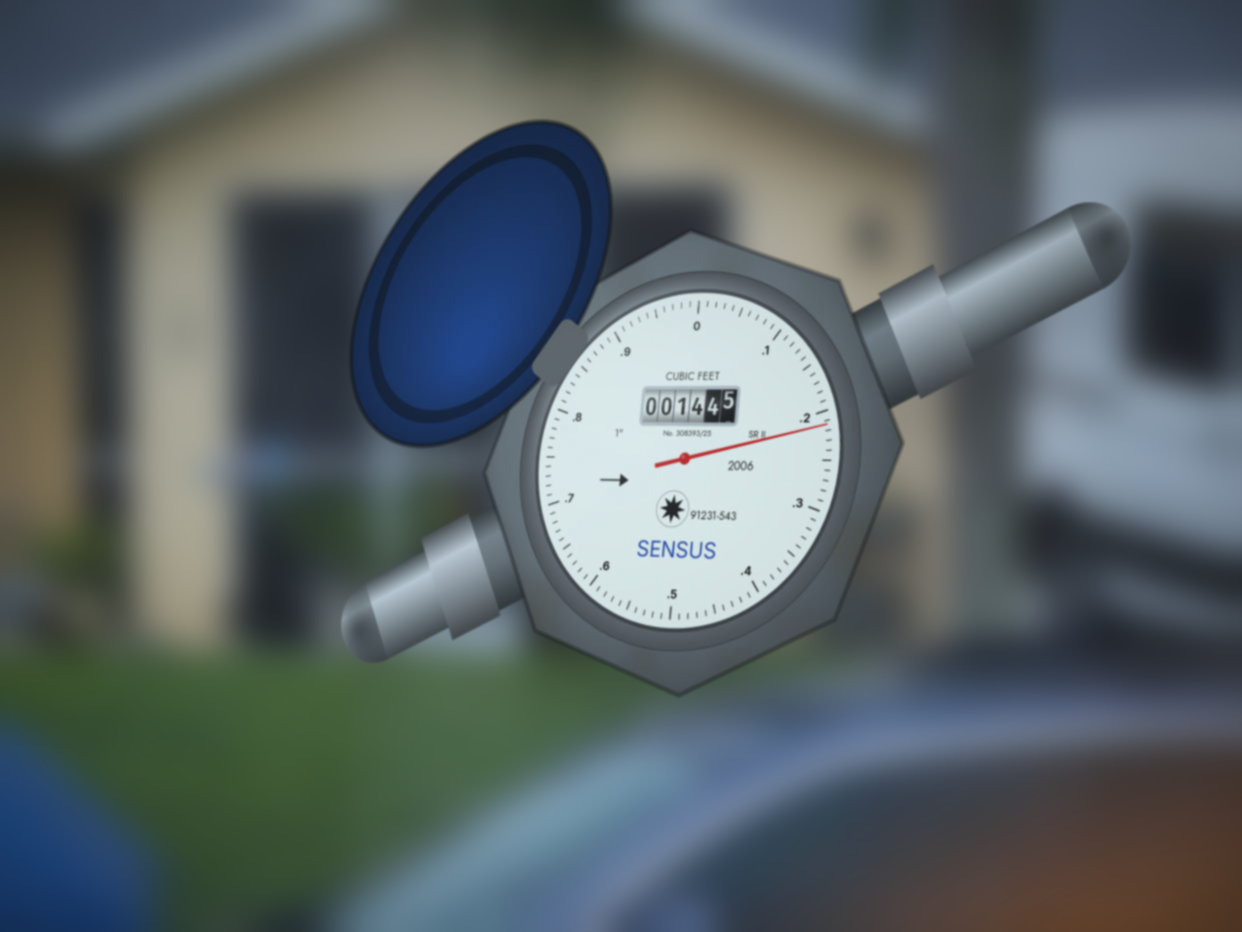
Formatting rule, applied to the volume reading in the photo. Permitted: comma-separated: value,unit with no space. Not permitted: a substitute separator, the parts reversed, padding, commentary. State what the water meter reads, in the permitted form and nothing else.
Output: 1445.21,ft³
